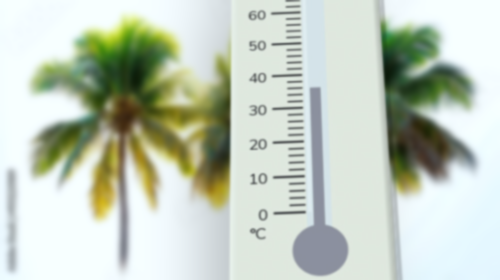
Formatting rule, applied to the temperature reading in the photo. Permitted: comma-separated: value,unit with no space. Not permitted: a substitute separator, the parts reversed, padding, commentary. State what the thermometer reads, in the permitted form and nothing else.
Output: 36,°C
